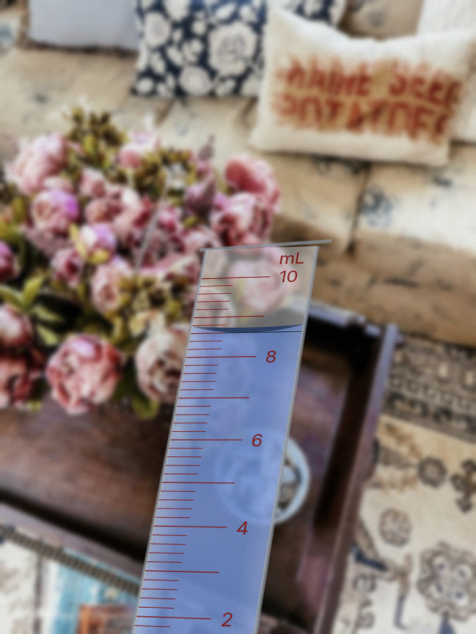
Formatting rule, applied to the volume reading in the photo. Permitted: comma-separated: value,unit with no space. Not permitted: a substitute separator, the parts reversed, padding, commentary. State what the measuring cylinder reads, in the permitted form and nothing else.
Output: 8.6,mL
